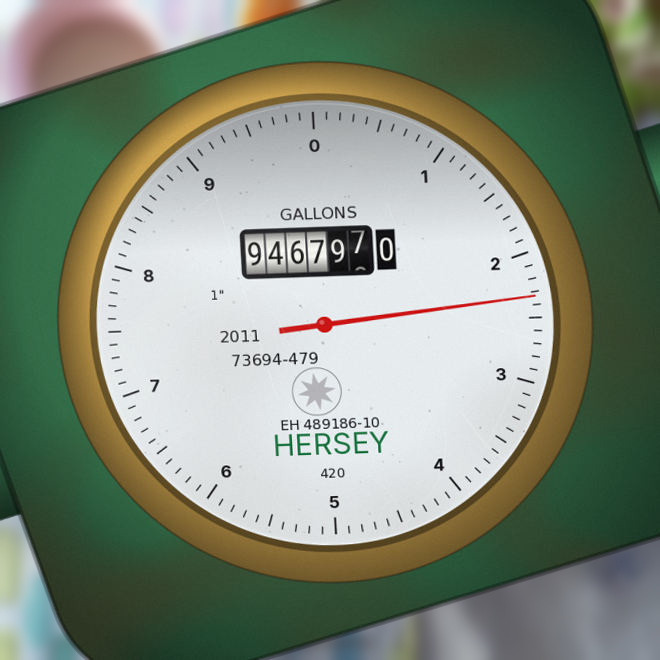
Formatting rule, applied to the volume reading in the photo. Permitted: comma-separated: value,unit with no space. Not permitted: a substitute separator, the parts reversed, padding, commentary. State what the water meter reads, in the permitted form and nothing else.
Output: 9467972.3,gal
